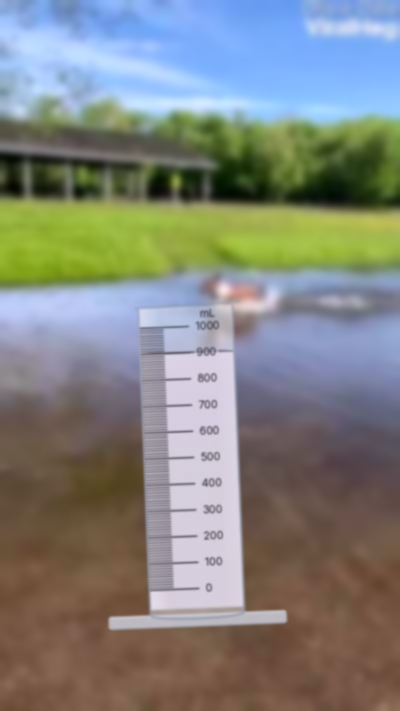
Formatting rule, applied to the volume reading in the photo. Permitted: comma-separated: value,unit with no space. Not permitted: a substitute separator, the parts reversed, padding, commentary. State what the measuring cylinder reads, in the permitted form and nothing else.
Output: 900,mL
